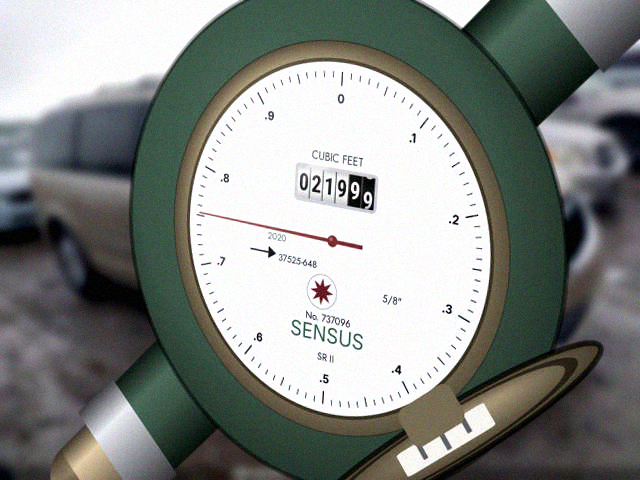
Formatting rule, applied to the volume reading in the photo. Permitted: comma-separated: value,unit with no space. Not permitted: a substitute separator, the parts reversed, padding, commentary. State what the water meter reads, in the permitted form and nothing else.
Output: 21998.75,ft³
